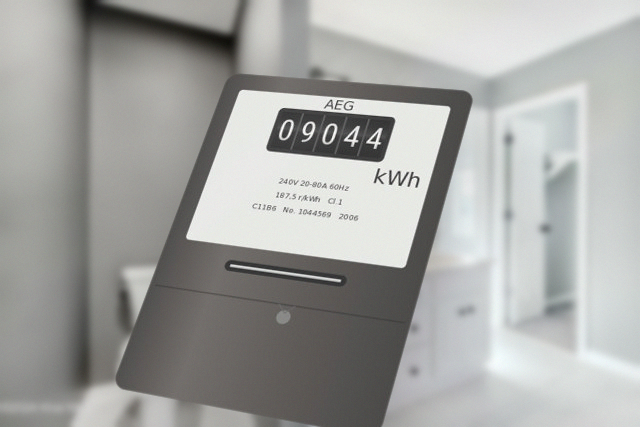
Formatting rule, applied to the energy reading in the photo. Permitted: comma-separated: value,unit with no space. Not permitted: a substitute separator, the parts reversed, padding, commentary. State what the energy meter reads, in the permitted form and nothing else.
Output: 9044,kWh
